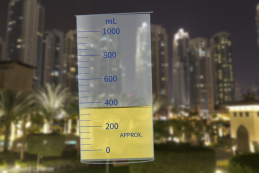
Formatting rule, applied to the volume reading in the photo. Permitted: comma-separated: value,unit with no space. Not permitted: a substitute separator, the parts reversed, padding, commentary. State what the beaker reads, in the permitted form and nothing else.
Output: 350,mL
